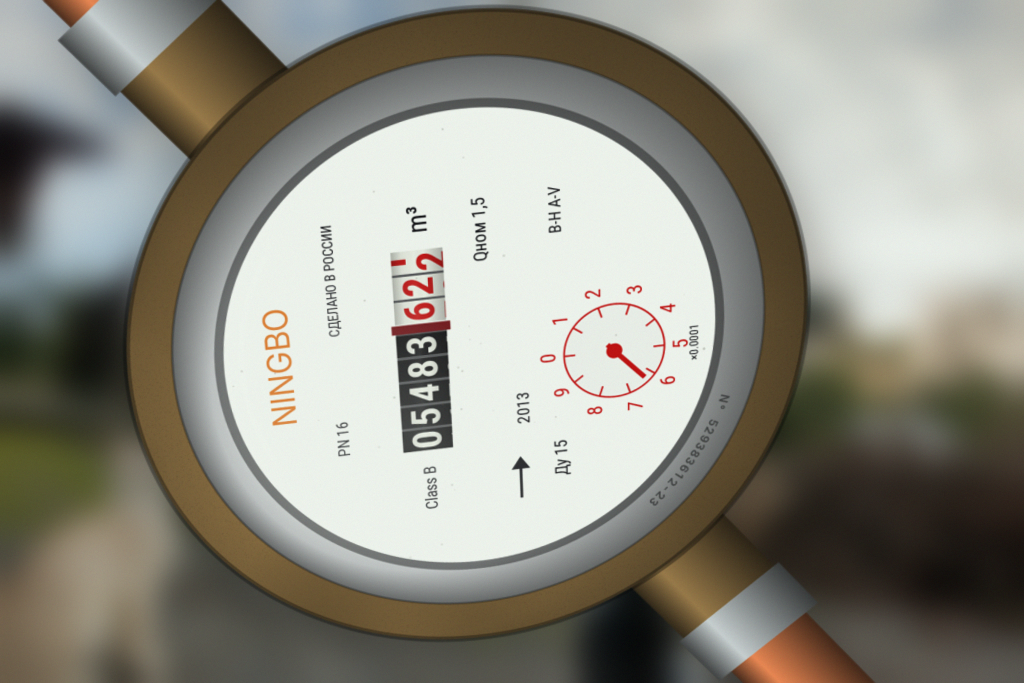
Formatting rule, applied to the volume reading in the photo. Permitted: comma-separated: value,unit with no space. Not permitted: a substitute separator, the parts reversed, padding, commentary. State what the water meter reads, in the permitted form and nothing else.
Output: 5483.6216,m³
